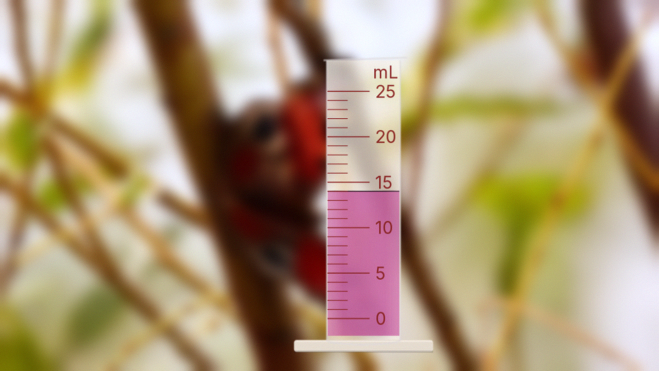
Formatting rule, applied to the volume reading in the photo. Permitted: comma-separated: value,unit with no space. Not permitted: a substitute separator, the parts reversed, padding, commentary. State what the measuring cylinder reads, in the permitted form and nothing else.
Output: 14,mL
